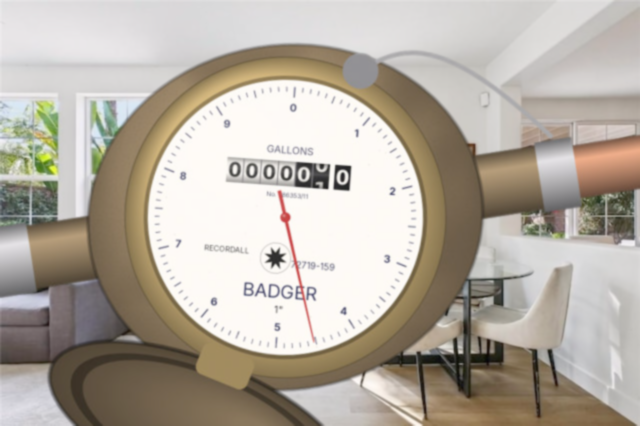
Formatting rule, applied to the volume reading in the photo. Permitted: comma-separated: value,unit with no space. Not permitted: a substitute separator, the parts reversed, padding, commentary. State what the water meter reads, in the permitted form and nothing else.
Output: 4.5,gal
